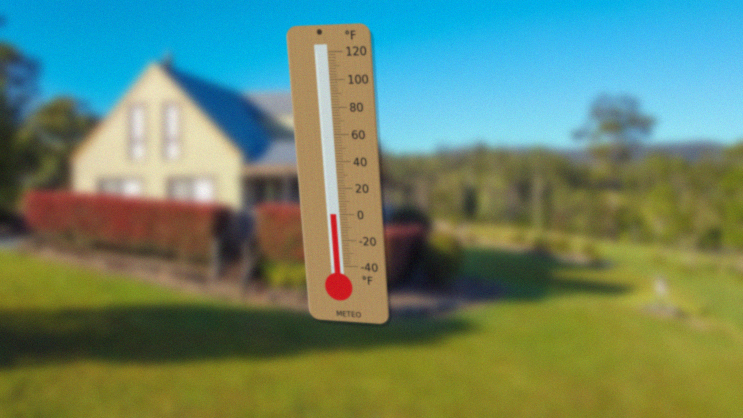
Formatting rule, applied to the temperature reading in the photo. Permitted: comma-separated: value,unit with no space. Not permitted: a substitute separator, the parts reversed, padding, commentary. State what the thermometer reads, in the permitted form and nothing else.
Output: 0,°F
